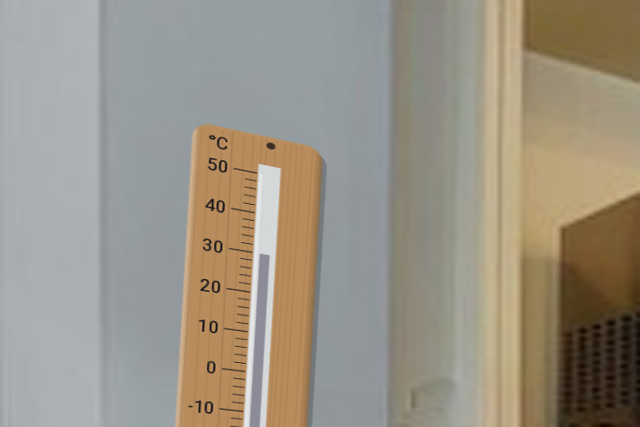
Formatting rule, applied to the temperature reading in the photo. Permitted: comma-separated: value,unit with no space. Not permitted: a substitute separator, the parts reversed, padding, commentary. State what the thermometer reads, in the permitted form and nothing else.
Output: 30,°C
